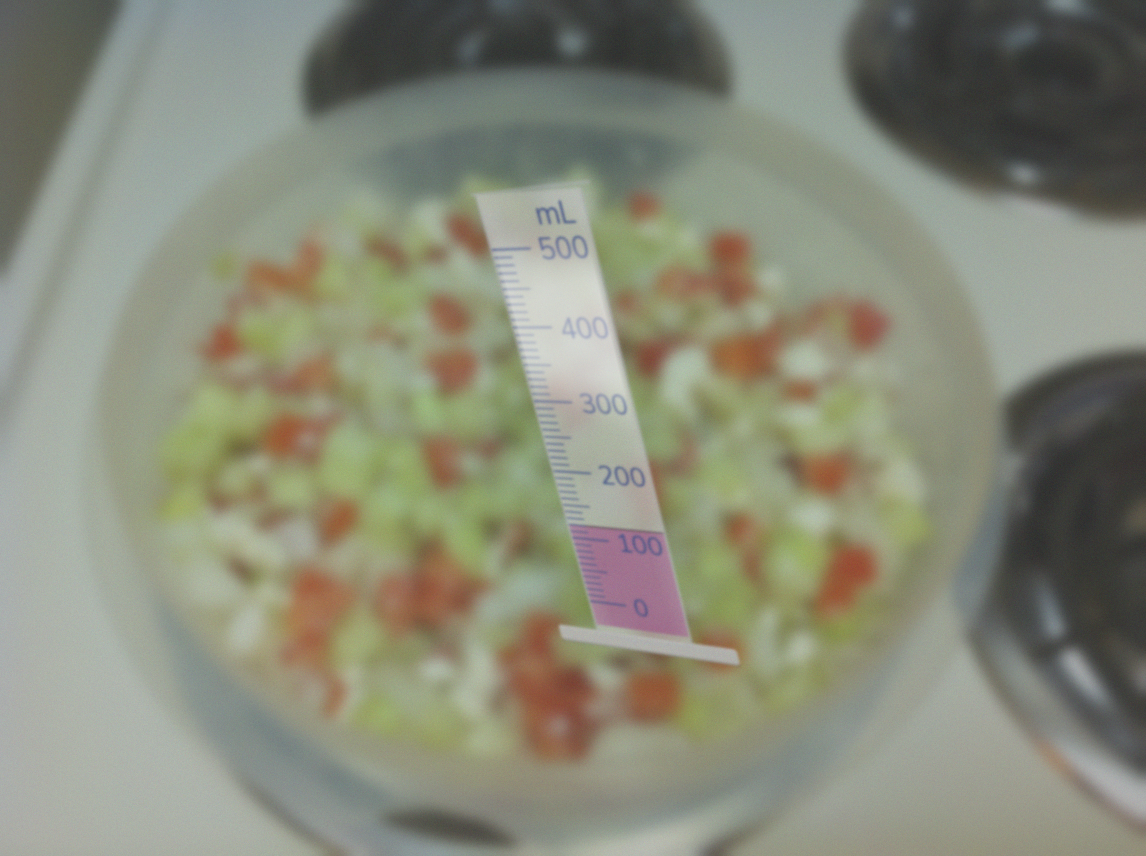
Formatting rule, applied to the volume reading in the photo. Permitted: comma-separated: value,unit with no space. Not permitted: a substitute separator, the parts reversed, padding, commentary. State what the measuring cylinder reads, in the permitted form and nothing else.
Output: 120,mL
